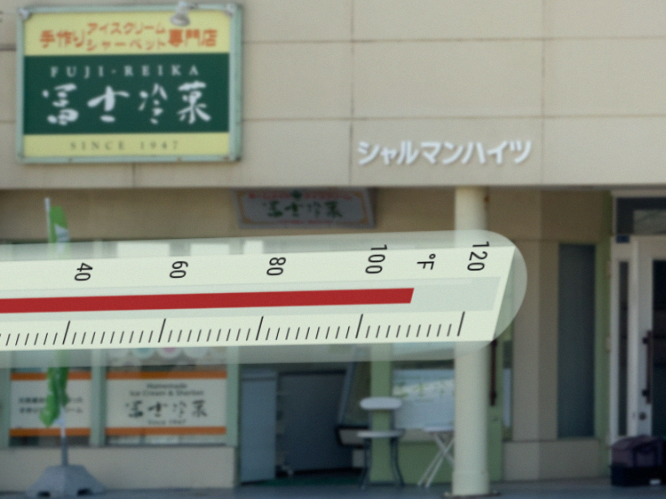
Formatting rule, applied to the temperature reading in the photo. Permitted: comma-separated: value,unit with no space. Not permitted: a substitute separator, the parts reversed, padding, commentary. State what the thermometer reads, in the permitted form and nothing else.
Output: 109,°F
